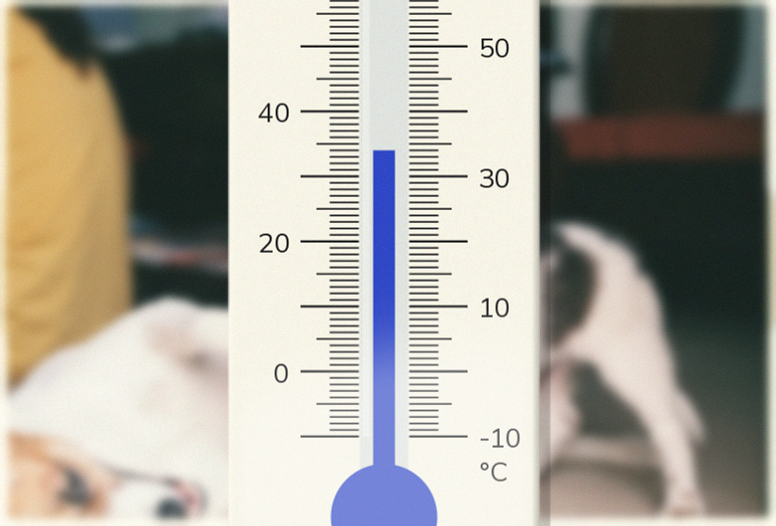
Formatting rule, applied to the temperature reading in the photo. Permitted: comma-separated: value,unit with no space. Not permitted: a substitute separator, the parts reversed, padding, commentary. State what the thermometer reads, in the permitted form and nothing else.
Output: 34,°C
